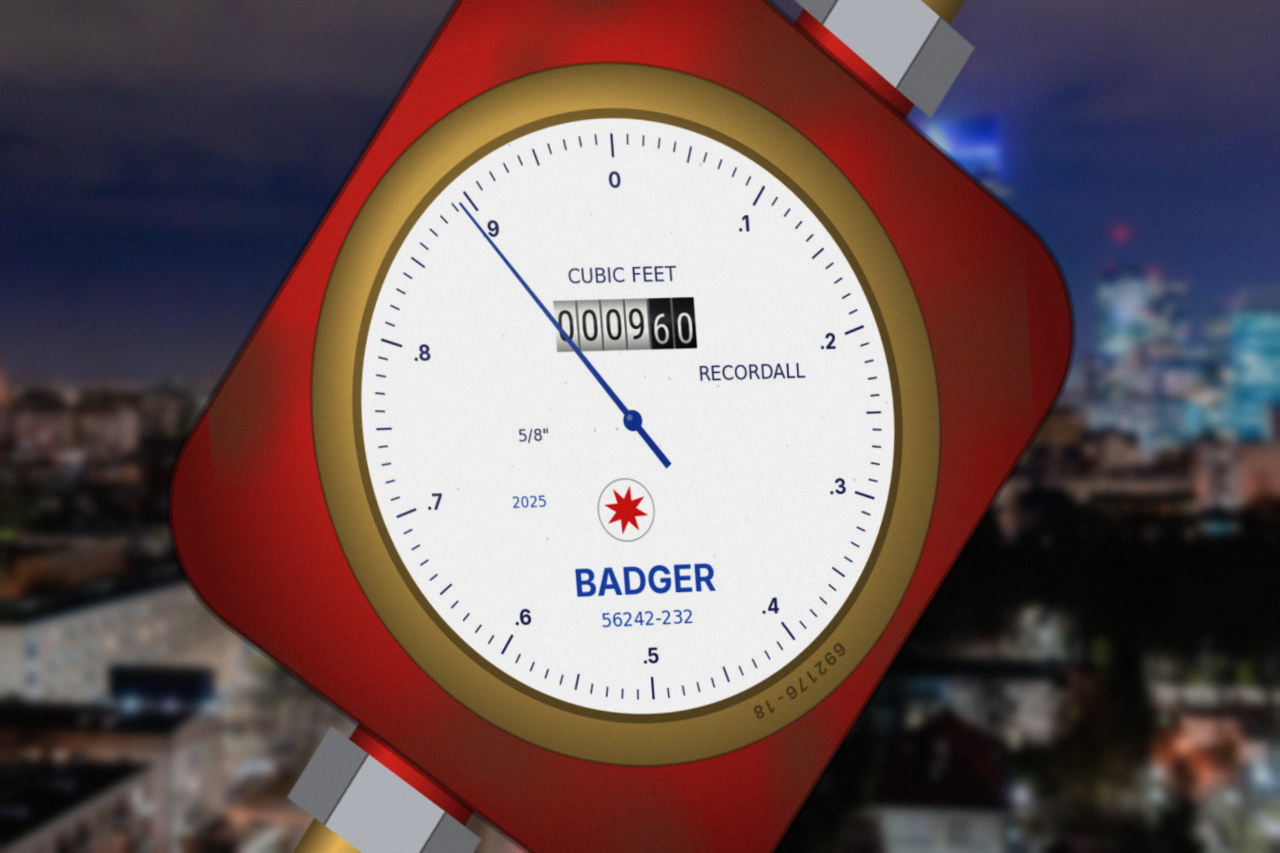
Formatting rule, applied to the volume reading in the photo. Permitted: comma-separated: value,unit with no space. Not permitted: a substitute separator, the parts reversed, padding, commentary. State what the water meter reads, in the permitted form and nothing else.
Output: 959.89,ft³
